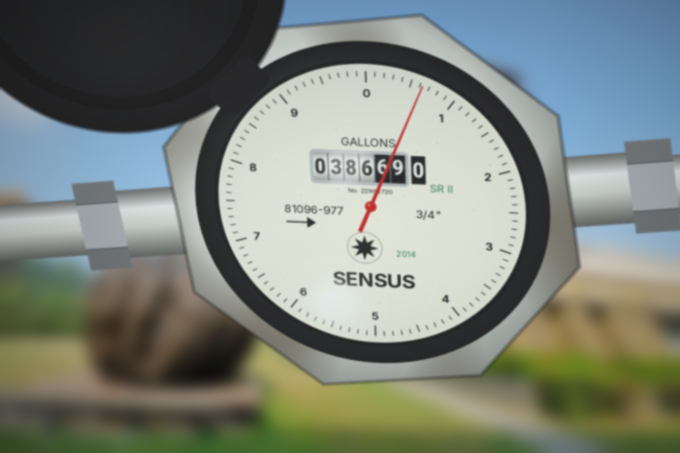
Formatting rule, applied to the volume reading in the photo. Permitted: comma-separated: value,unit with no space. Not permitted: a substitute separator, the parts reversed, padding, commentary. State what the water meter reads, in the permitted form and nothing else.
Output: 386690.6,gal
